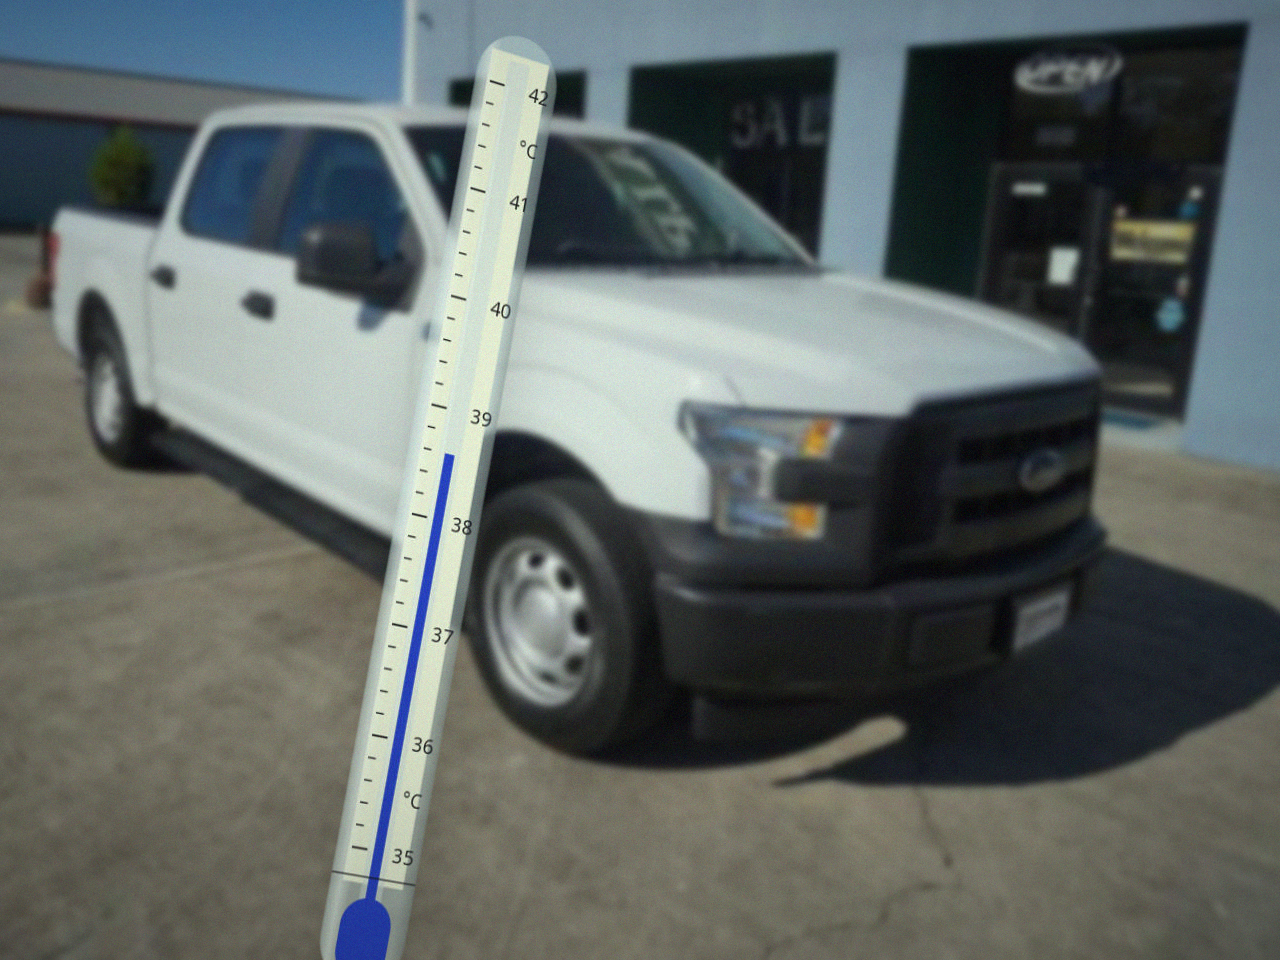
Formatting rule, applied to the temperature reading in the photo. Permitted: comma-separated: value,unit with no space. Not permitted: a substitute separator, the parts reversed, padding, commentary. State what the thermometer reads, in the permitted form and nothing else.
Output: 38.6,°C
